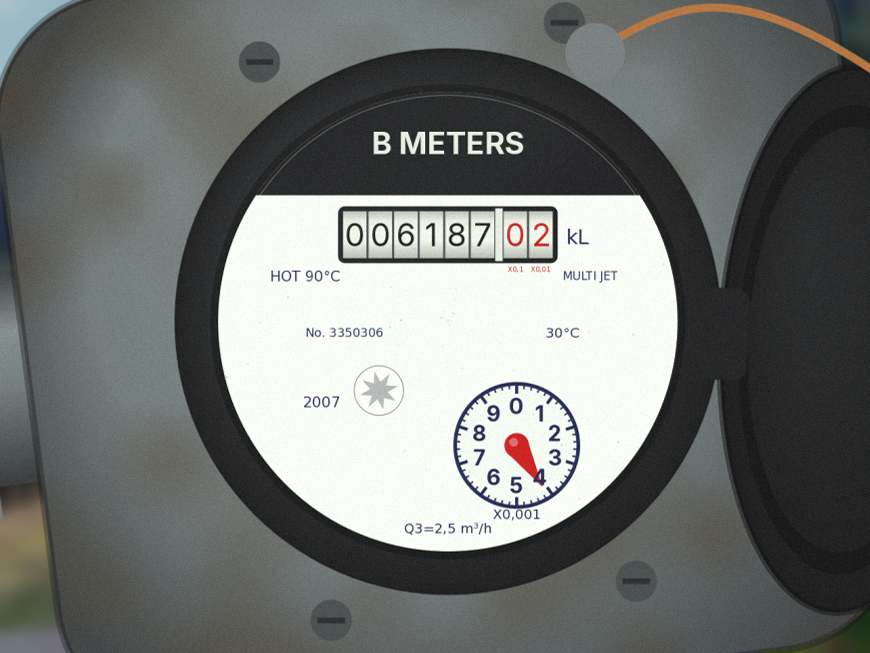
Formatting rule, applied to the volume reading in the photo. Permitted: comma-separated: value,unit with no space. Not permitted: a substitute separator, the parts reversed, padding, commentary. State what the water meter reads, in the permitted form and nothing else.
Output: 6187.024,kL
